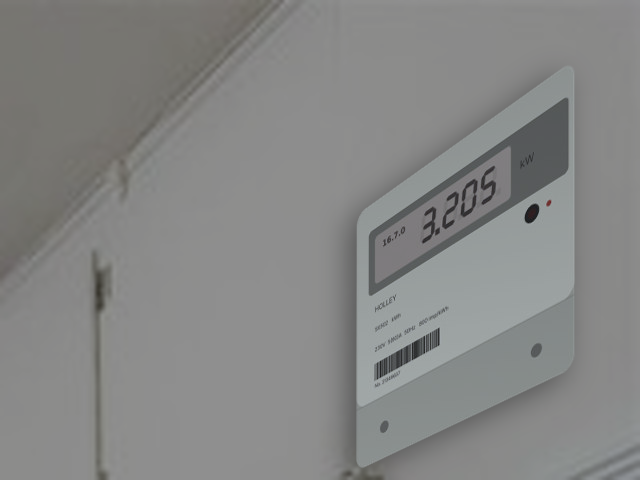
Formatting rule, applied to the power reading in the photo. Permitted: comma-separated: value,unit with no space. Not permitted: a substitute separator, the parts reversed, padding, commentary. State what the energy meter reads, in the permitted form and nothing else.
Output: 3.205,kW
